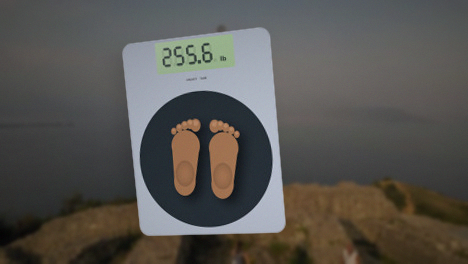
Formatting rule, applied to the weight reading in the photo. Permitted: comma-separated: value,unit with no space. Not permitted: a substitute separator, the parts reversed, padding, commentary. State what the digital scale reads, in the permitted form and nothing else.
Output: 255.6,lb
